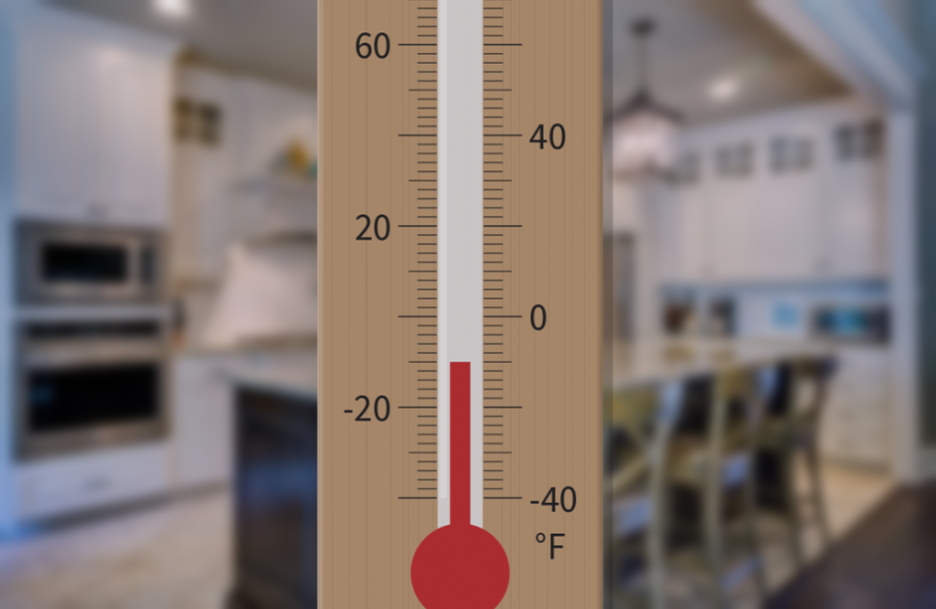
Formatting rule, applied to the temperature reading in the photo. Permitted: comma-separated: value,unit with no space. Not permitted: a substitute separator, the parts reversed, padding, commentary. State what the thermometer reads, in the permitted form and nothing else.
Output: -10,°F
